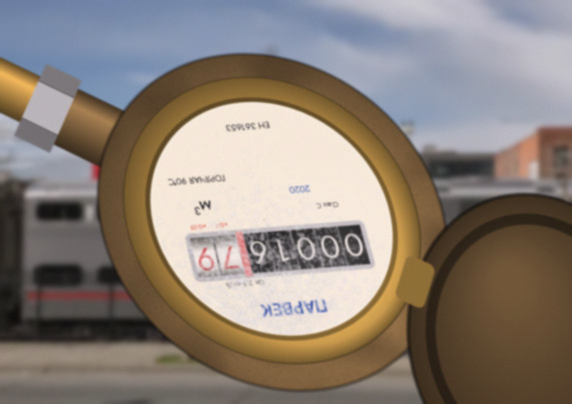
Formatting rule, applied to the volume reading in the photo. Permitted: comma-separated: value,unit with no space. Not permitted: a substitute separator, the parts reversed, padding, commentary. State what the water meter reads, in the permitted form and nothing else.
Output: 16.79,m³
